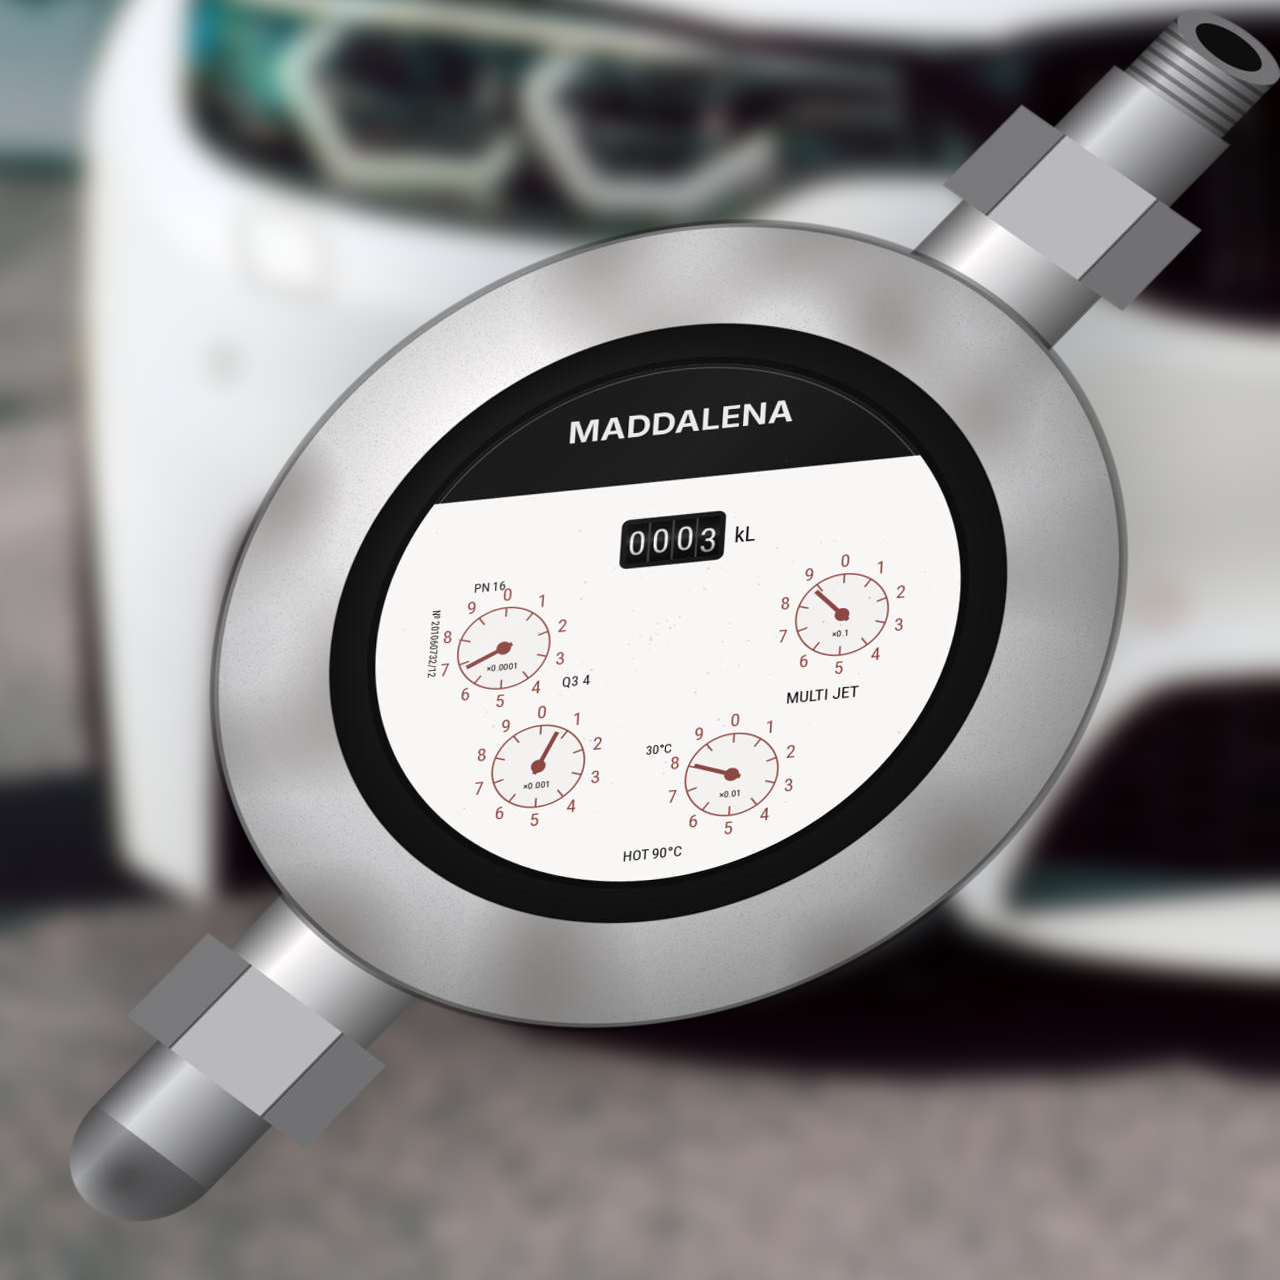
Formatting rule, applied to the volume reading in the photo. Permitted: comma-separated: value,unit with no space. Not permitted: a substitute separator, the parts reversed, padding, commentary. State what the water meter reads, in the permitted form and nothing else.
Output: 2.8806,kL
